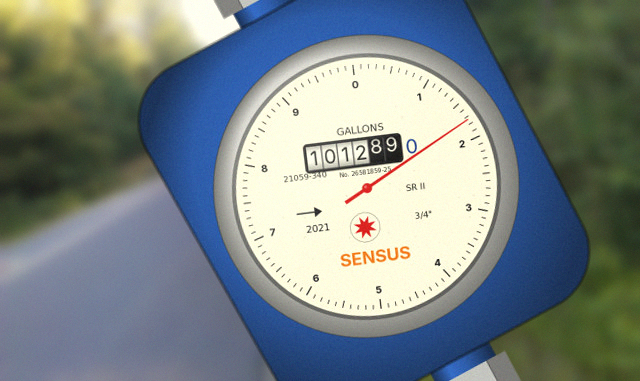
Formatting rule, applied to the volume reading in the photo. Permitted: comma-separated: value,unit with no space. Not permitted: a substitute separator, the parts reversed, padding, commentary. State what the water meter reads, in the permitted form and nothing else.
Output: 1012891.7,gal
